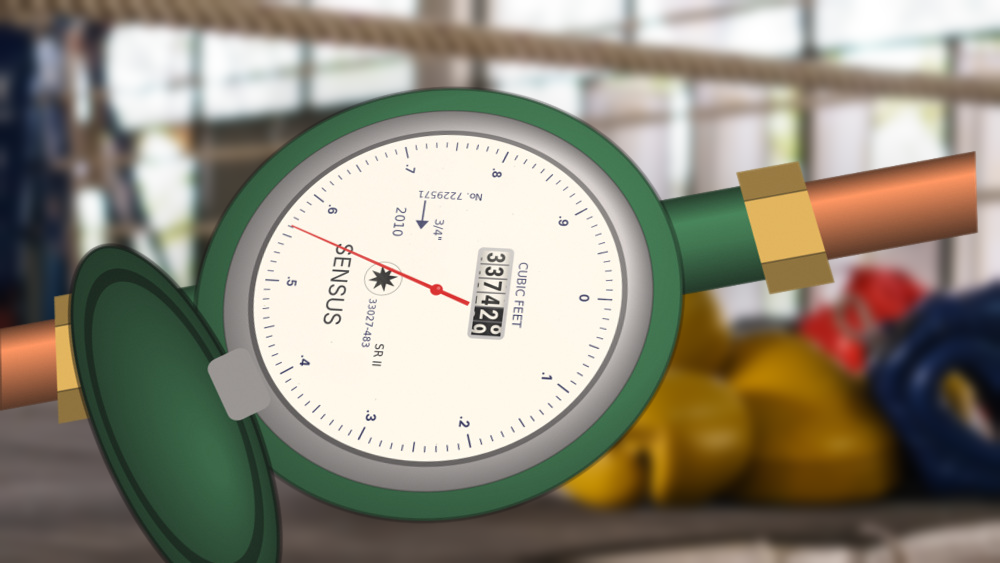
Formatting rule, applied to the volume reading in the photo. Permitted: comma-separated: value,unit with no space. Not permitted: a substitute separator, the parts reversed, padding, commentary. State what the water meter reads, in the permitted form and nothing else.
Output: 337428.56,ft³
